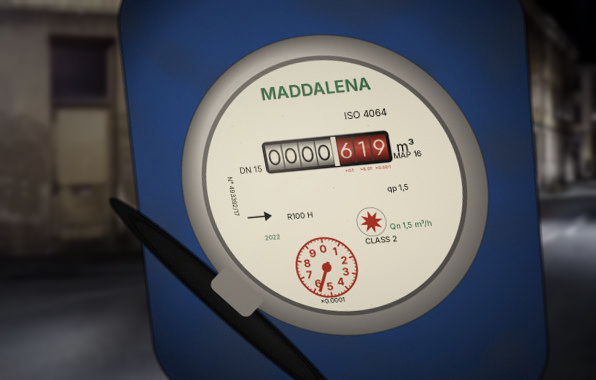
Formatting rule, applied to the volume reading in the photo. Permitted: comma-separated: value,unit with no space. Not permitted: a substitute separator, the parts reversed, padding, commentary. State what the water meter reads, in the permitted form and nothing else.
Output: 0.6195,m³
